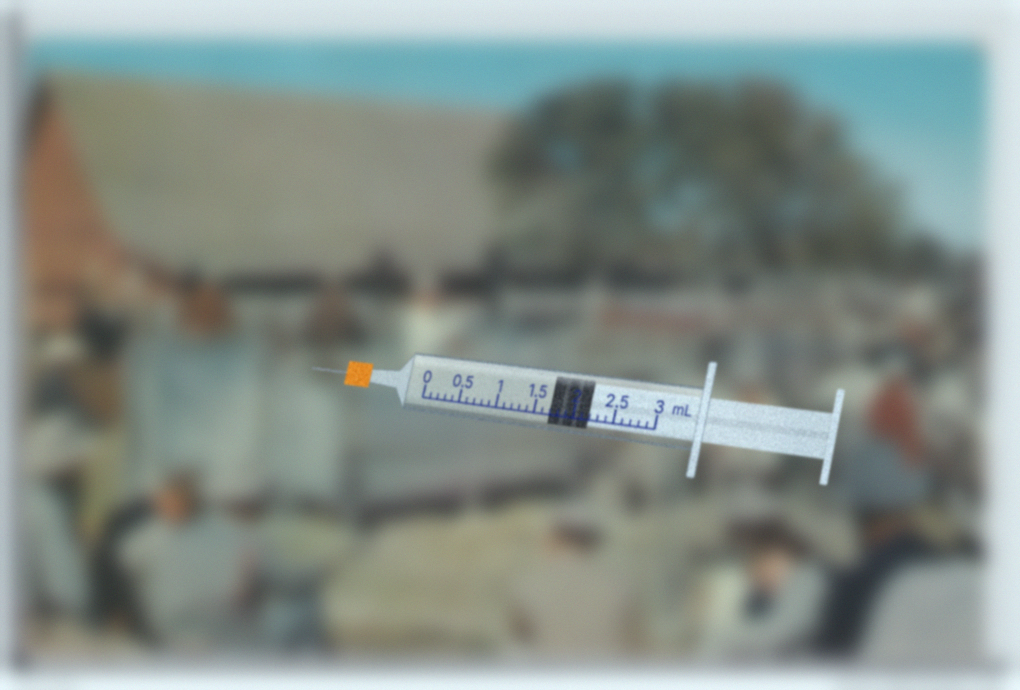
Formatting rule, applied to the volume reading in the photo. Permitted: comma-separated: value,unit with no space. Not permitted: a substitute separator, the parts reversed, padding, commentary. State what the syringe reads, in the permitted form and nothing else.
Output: 1.7,mL
